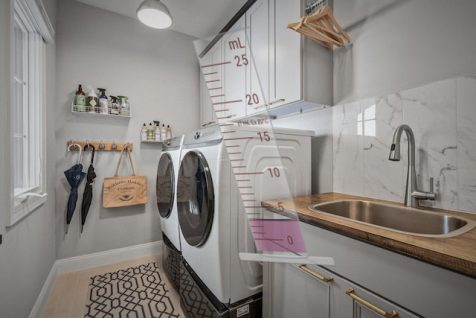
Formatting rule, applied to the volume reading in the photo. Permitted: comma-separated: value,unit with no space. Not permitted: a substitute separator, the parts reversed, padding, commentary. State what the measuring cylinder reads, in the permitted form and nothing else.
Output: 3,mL
